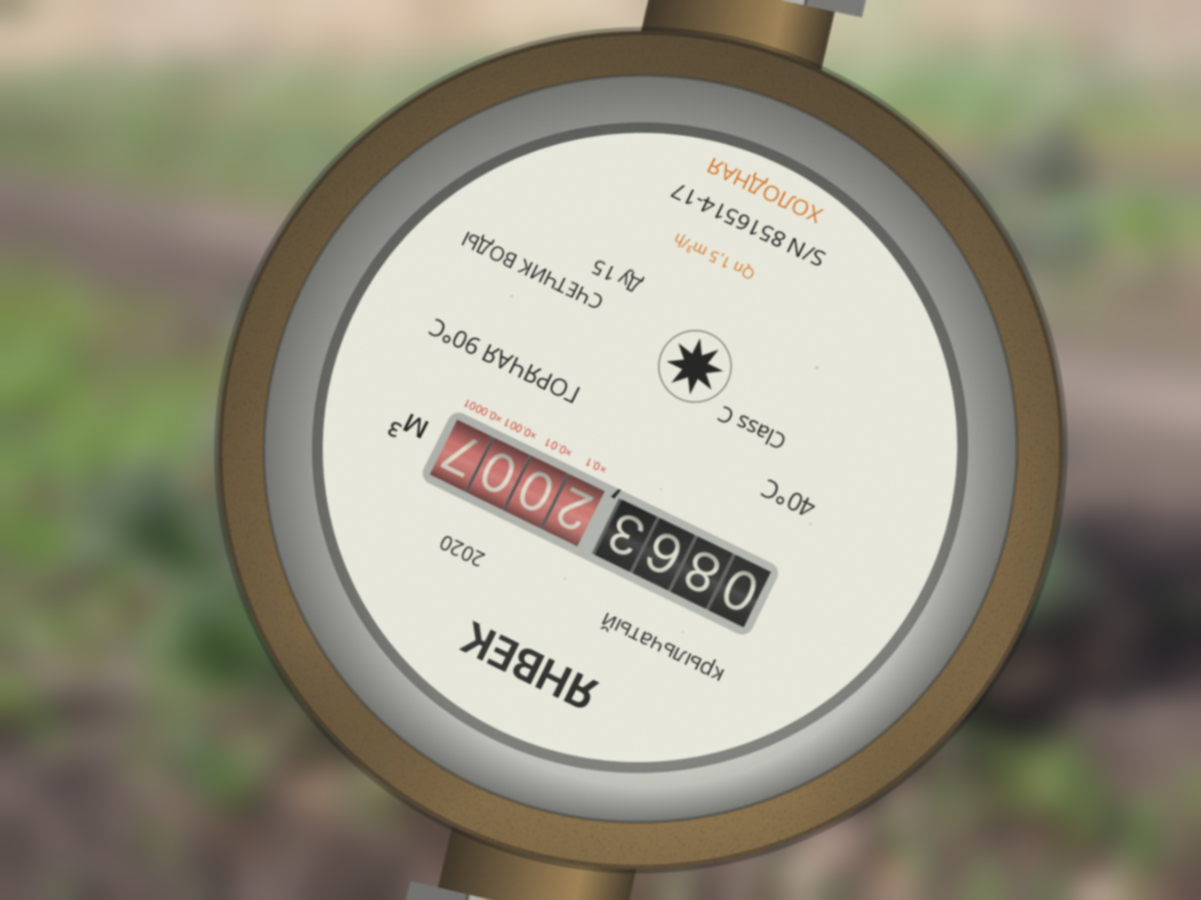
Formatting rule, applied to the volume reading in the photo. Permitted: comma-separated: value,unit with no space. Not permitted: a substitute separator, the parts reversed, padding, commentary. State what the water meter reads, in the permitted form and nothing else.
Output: 863.2007,m³
